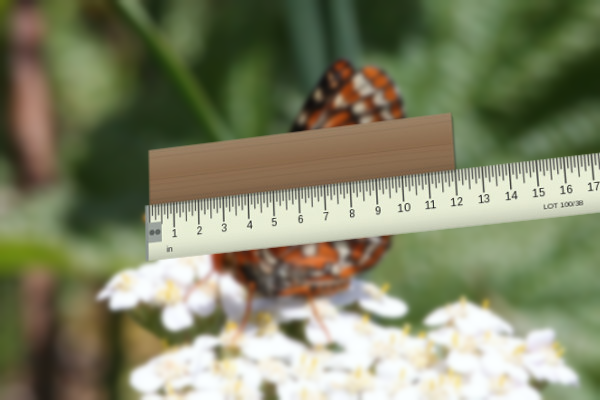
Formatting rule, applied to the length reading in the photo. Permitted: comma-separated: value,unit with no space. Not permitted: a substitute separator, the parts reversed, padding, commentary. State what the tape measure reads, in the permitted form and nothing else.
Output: 12,in
